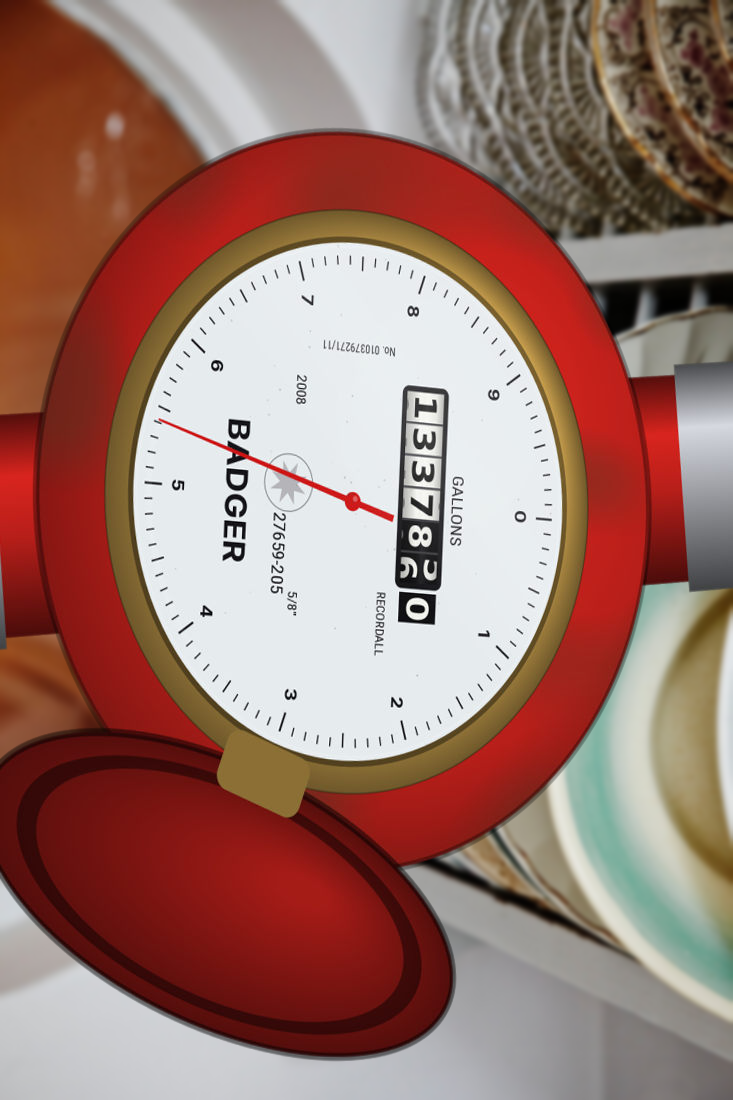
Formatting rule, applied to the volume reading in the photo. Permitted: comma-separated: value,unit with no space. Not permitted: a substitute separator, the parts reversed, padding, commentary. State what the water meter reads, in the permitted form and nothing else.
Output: 1337855.4,gal
